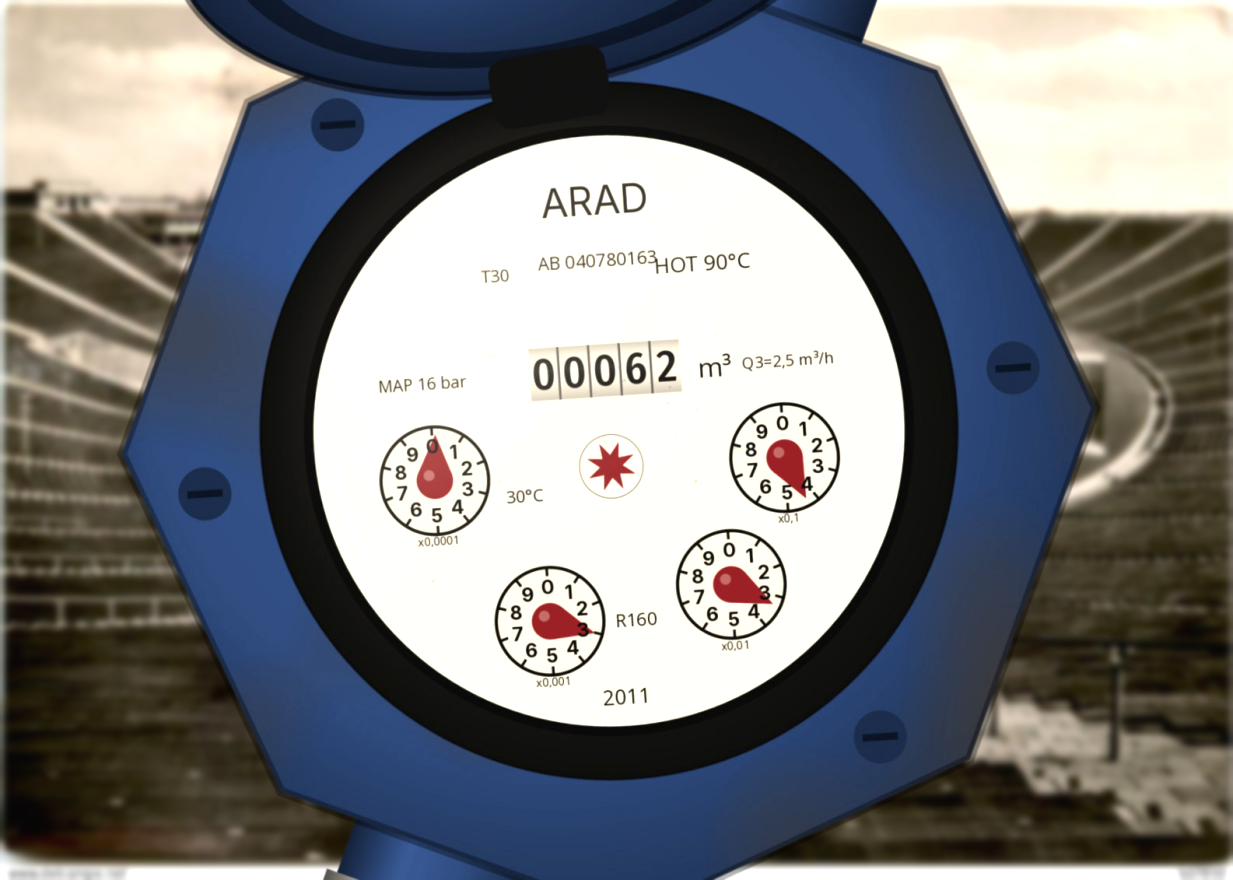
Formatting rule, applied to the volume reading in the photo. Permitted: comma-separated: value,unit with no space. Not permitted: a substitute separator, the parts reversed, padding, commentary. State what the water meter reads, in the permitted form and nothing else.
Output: 62.4330,m³
